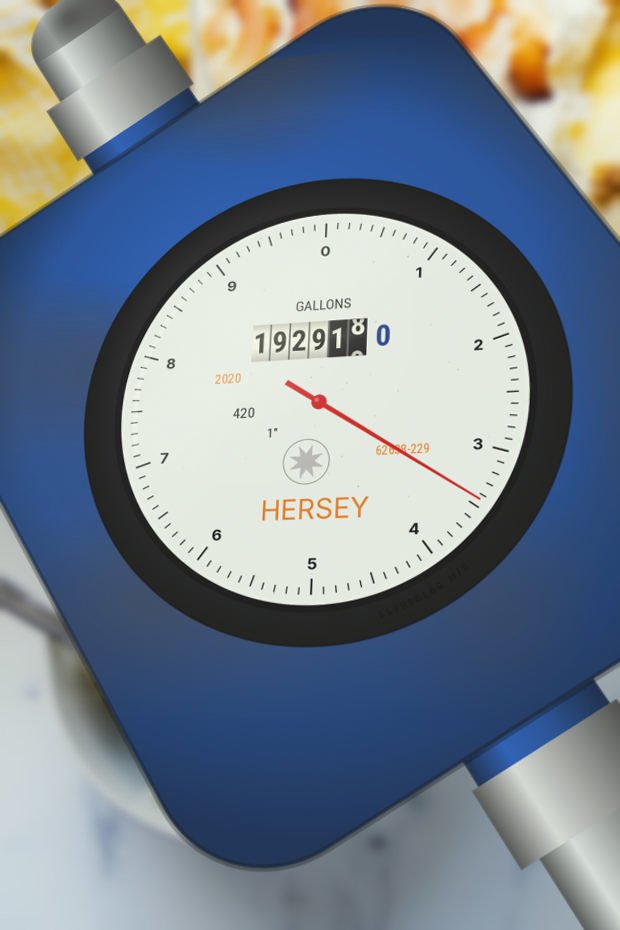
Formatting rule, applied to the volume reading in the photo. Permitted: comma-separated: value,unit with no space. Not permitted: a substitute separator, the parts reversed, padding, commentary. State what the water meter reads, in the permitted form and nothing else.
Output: 1929183.4,gal
